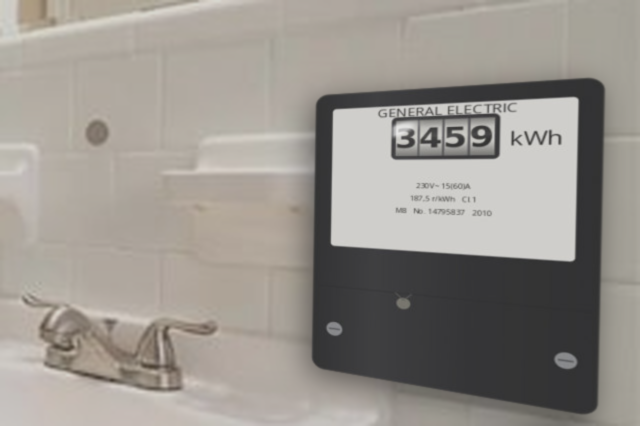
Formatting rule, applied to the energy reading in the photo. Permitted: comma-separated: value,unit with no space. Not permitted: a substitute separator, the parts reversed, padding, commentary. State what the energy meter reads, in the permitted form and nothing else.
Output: 3459,kWh
